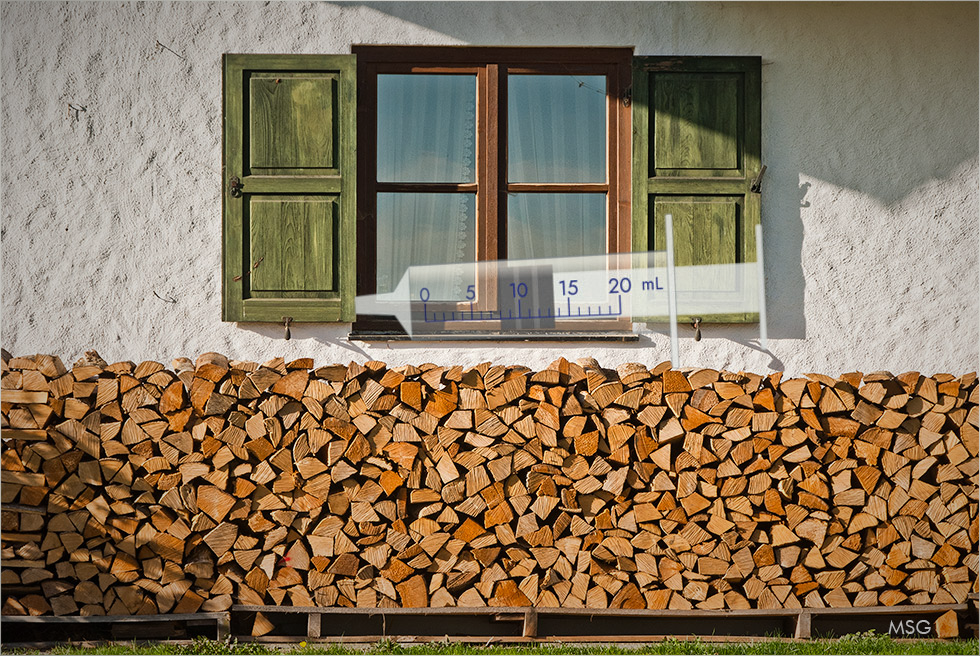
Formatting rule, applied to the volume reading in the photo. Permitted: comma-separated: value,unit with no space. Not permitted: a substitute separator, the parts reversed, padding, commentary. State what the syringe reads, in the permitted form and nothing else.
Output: 8,mL
